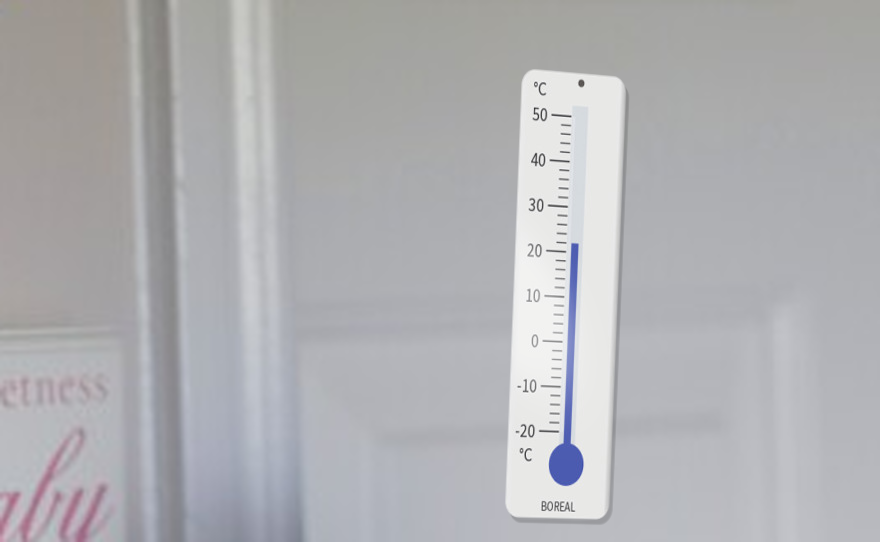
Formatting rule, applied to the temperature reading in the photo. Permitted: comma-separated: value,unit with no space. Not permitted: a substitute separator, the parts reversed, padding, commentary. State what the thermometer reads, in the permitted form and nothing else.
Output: 22,°C
